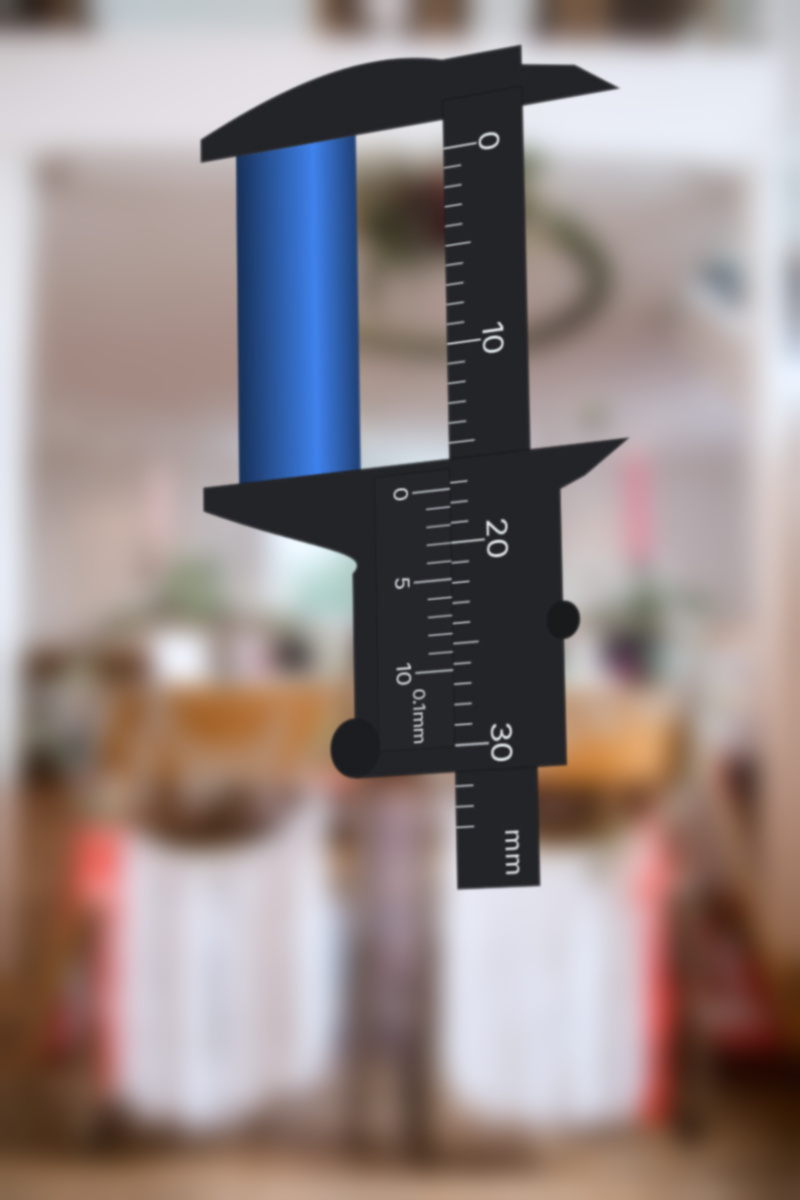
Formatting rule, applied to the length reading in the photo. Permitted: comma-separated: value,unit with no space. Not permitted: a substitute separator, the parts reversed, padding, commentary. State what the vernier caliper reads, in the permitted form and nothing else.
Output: 17.3,mm
